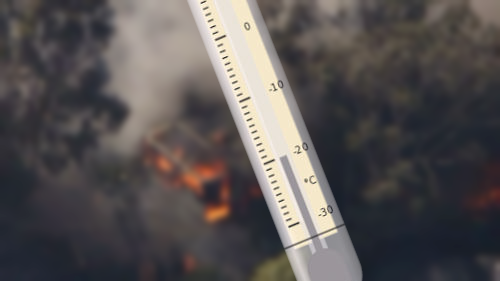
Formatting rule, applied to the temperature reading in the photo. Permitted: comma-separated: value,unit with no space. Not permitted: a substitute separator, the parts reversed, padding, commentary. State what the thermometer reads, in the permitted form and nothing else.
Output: -20,°C
